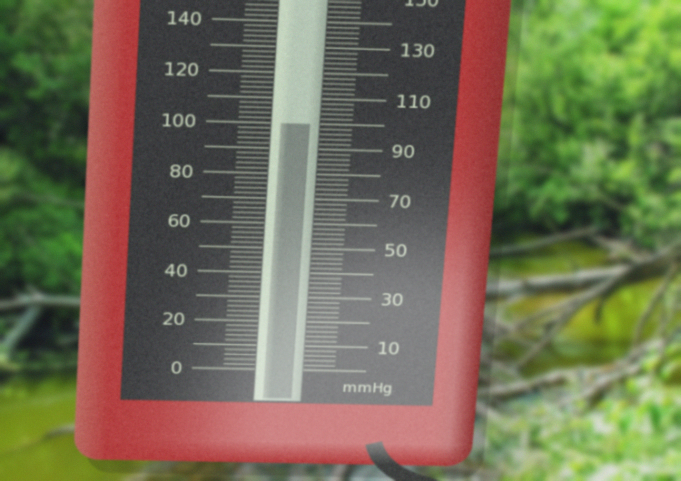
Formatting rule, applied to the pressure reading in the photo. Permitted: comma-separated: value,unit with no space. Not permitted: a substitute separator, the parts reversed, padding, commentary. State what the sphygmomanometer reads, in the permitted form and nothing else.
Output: 100,mmHg
